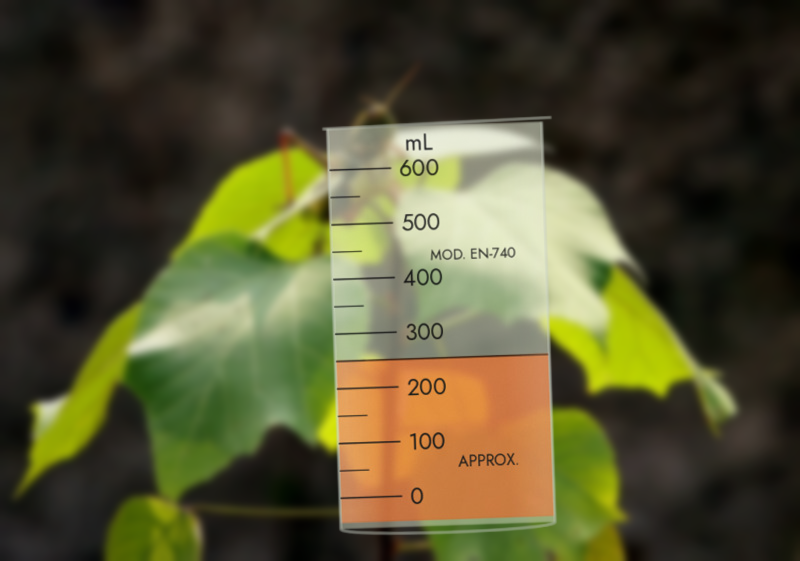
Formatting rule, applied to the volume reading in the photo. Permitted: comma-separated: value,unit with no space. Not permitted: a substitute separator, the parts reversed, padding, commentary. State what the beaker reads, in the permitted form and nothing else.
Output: 250,mL
